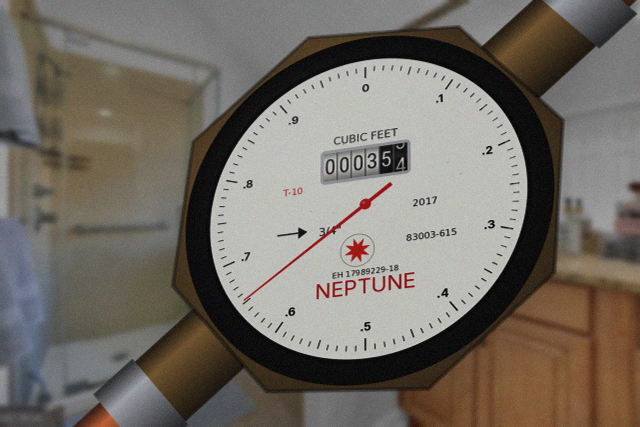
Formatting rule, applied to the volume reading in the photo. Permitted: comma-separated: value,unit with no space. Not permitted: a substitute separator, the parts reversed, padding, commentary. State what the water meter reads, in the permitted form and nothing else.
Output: 353.65,ft³
